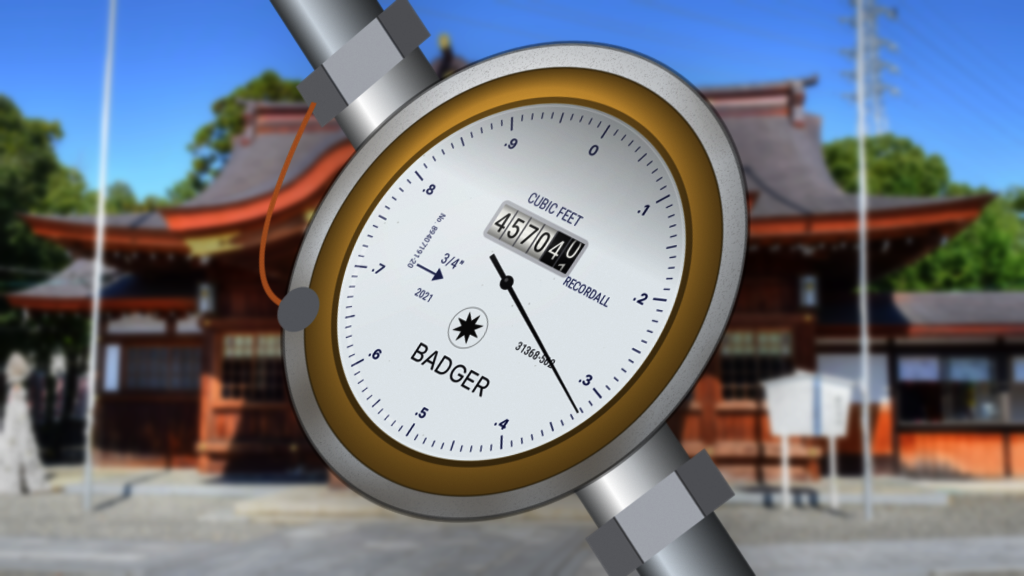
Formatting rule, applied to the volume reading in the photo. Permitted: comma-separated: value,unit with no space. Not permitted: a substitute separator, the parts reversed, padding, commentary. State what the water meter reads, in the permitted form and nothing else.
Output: 457040.32,ft³
